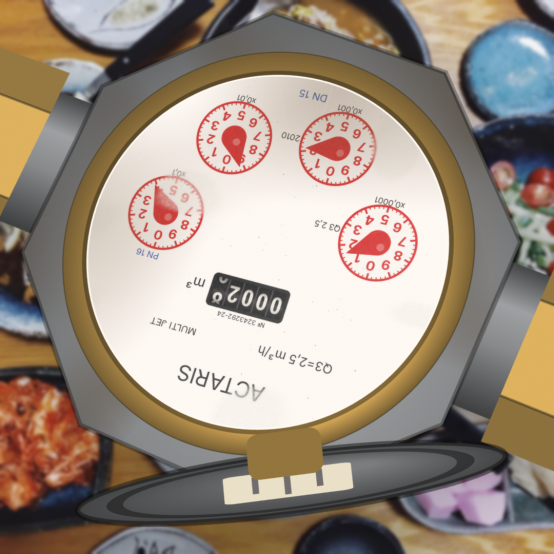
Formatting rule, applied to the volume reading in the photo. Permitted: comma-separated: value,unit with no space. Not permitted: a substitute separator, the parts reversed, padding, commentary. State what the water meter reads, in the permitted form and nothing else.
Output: 28.3921,m³
